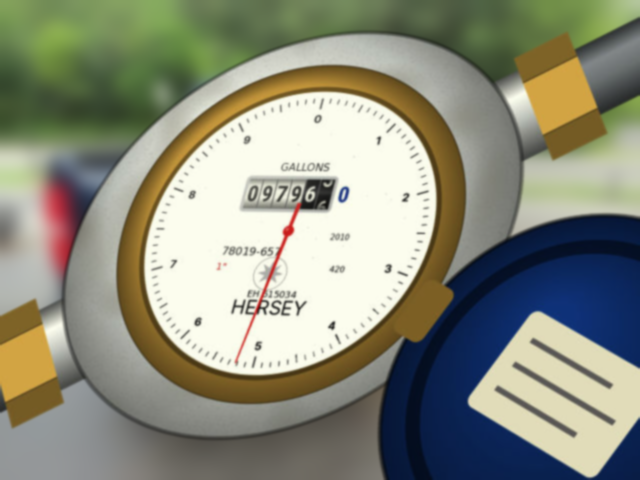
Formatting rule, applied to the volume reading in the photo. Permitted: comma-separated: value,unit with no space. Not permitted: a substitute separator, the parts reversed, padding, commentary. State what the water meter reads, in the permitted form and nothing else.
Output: 979655.2,gal
